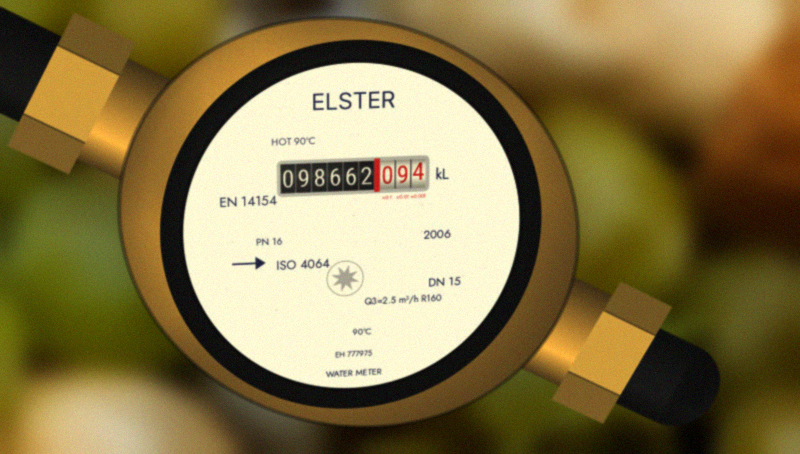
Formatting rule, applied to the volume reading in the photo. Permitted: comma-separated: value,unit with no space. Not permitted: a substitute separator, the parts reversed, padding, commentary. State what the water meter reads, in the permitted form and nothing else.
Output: 98662.094,kL
